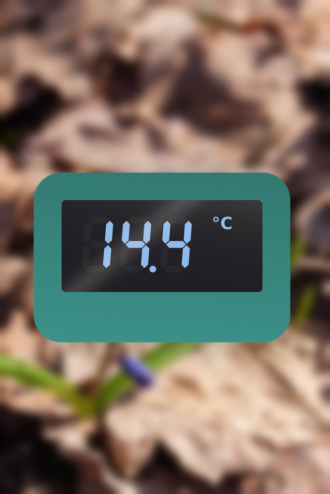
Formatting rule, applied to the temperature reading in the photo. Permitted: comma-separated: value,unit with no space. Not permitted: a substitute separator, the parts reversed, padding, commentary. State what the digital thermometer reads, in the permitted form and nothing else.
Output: 14.4,°C
